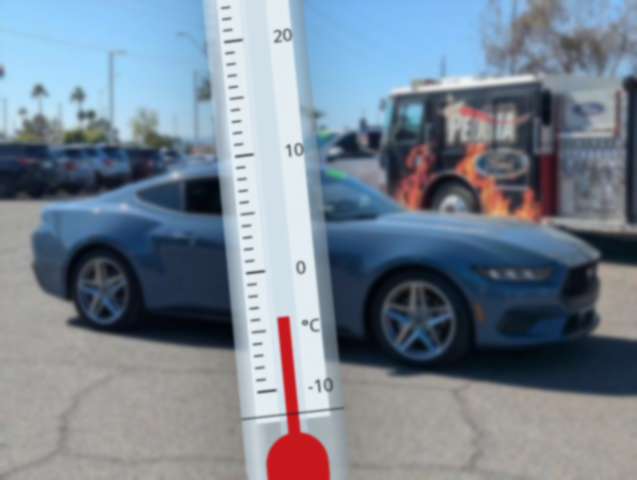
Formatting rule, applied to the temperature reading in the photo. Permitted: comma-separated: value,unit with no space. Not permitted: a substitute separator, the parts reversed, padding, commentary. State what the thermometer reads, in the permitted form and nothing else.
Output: -4,°C
